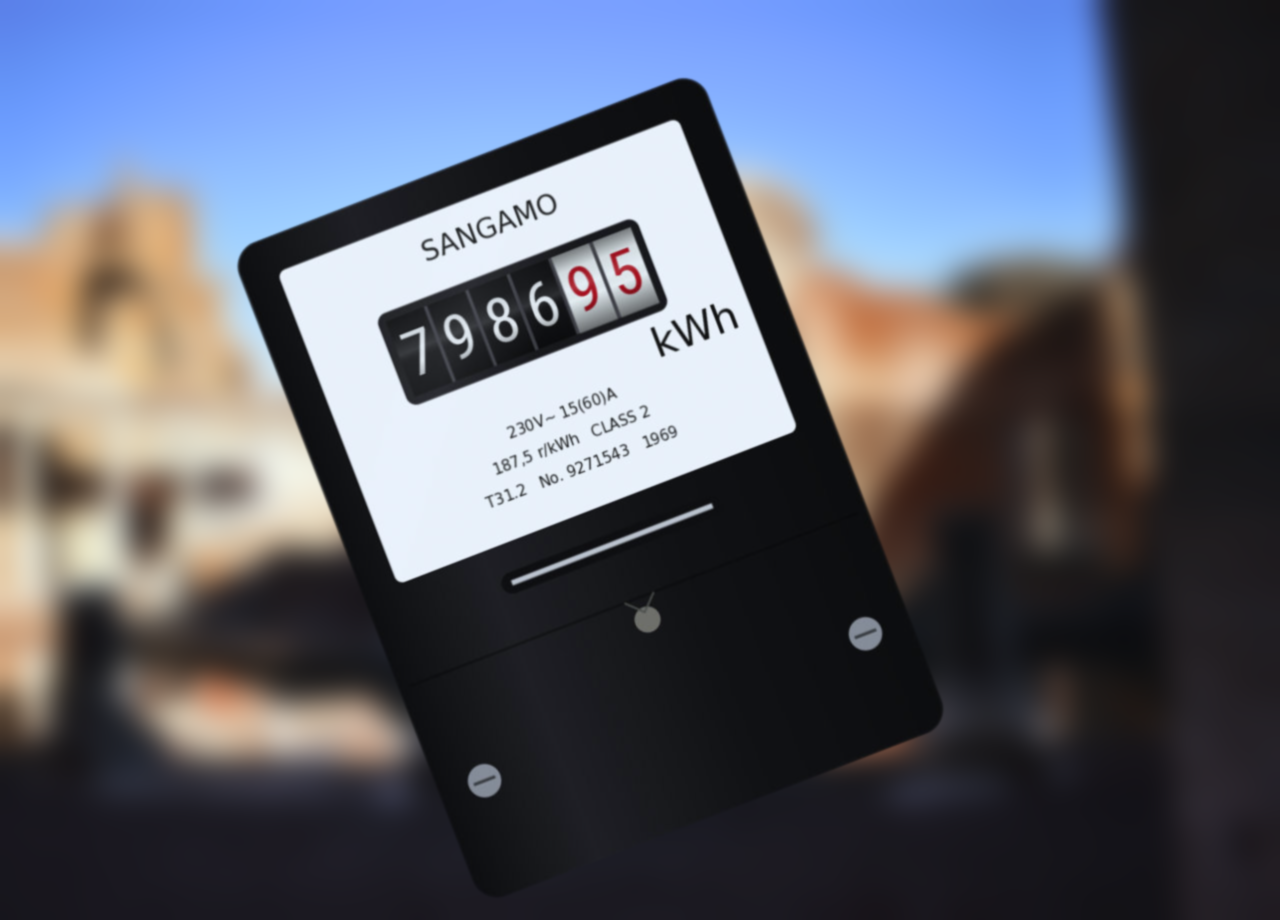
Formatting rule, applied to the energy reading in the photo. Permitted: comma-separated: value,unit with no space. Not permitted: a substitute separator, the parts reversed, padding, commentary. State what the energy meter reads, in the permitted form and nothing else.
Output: 7986.95,kWh
